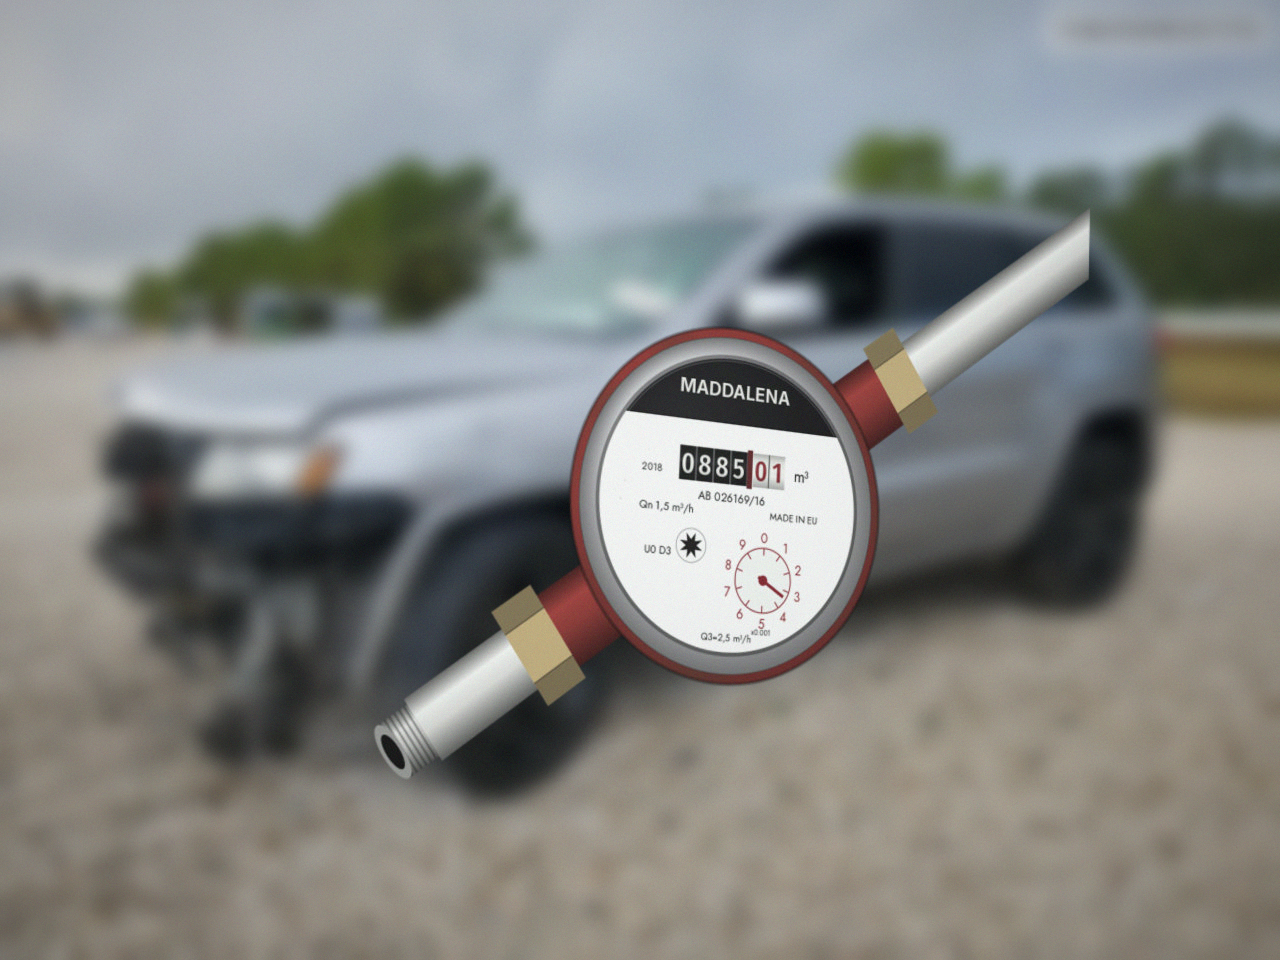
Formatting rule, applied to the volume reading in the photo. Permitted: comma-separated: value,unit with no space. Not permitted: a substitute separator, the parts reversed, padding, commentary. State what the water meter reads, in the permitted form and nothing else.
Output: 885.013,m³
